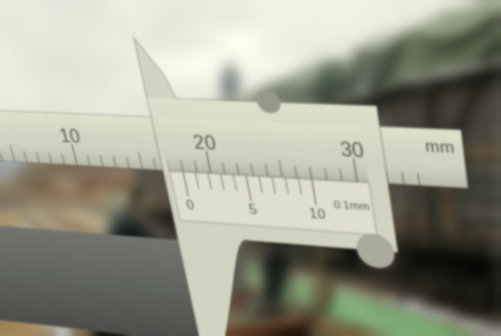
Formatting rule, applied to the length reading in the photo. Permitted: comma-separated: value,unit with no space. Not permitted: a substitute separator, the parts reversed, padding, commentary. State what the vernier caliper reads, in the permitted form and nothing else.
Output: 18.0,mm
